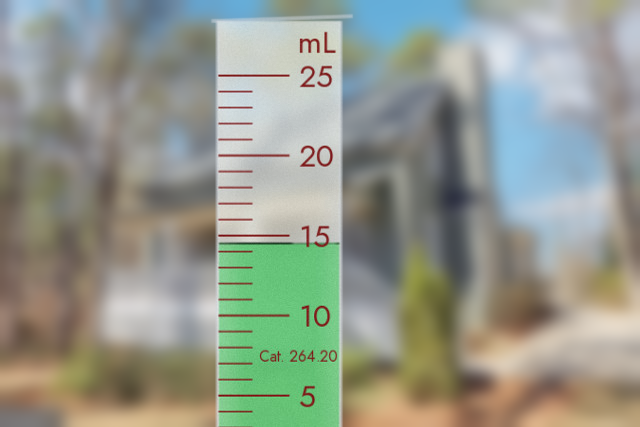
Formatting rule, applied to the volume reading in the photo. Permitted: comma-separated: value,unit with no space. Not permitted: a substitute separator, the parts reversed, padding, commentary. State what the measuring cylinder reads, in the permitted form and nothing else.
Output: 14.5,mL
